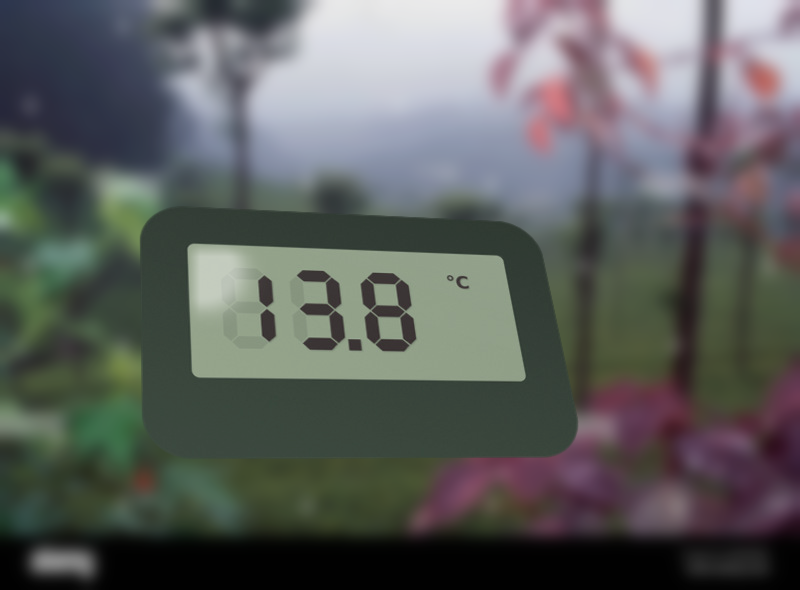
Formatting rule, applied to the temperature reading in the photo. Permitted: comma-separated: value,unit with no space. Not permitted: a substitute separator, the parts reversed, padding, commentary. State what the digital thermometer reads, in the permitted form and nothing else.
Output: 13.8,°C
